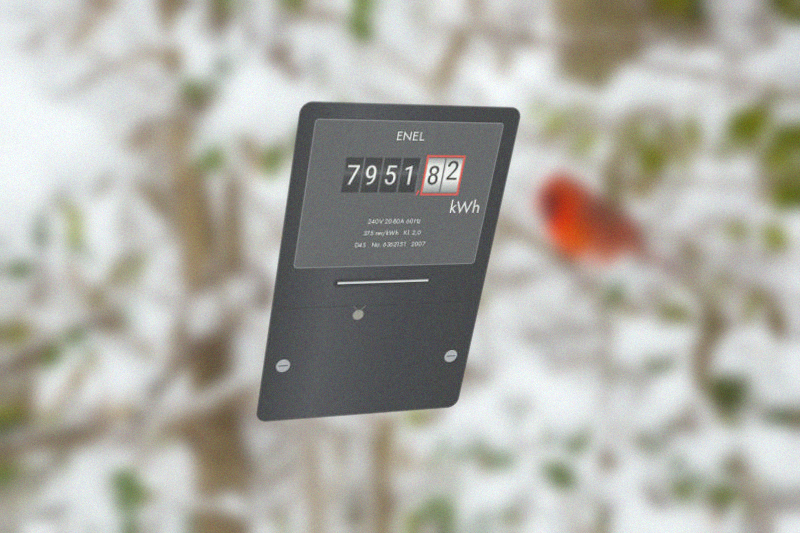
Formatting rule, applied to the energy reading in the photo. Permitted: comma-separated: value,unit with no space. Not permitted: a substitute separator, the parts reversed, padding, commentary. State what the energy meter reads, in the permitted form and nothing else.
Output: 7951.82,kWh
